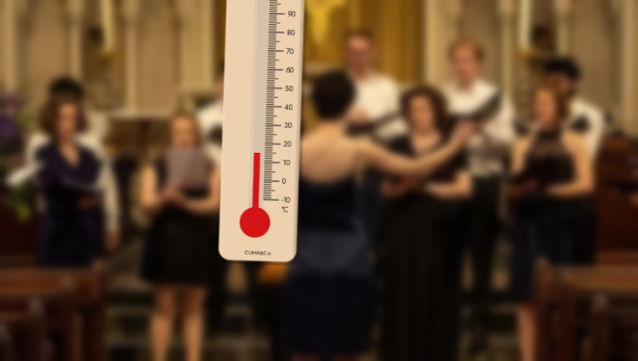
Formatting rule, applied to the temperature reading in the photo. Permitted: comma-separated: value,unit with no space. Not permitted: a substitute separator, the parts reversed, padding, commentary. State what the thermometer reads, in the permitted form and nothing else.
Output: 15,°C
